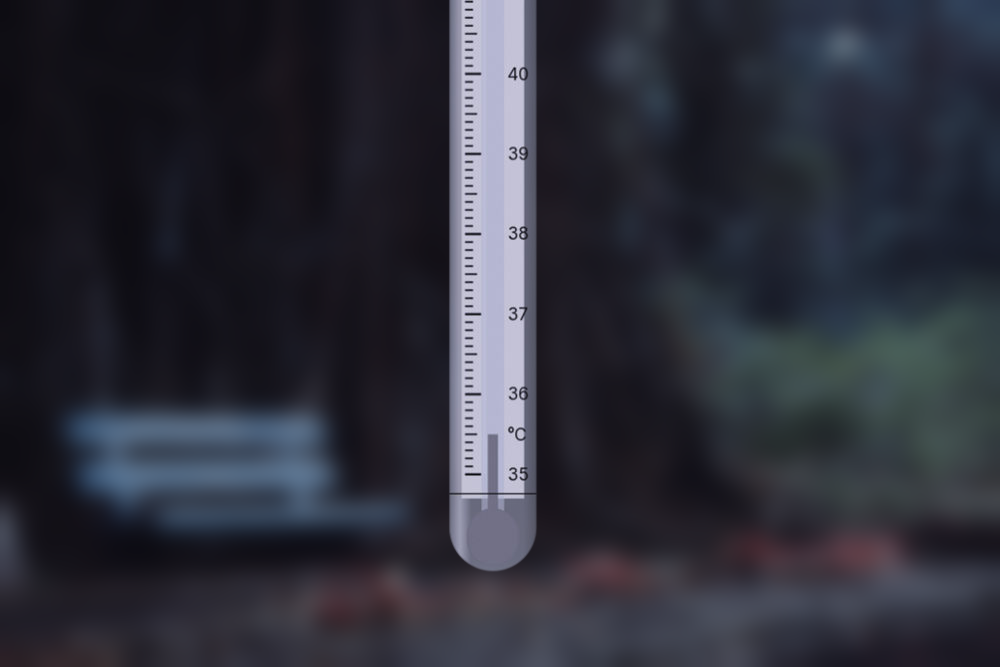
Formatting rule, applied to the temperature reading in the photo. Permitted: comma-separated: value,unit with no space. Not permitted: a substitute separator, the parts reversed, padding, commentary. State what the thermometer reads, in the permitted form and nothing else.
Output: 35.5,°C
